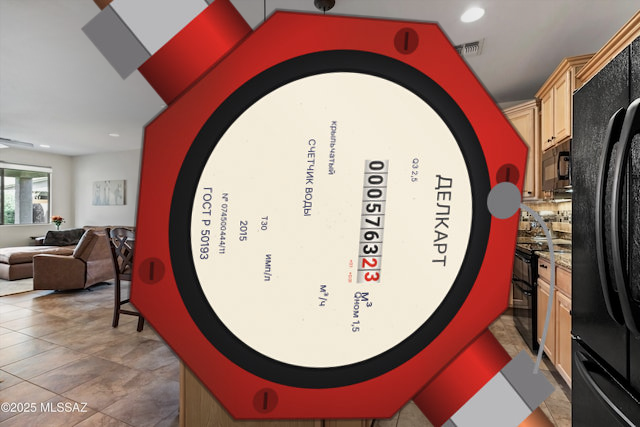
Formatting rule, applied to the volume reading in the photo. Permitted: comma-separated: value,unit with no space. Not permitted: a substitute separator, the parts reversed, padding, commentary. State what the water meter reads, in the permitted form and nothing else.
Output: 5763.23,m³
